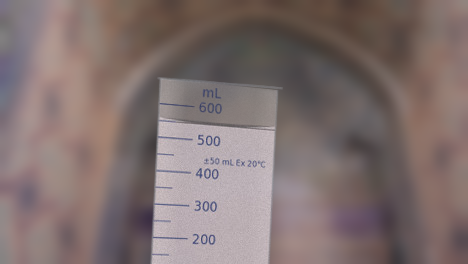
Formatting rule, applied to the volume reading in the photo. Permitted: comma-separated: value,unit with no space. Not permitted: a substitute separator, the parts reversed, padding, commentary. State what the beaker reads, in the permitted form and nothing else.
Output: 550,mL
